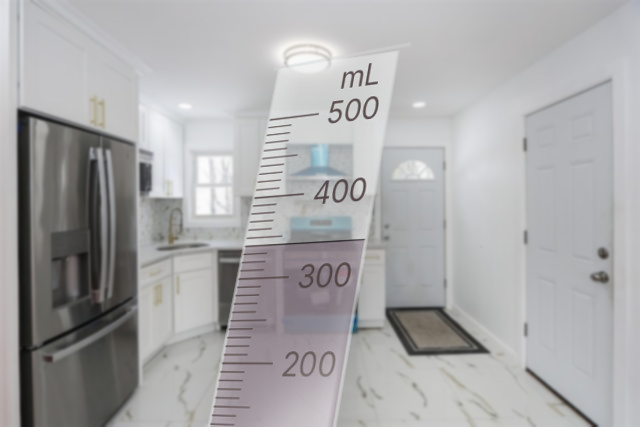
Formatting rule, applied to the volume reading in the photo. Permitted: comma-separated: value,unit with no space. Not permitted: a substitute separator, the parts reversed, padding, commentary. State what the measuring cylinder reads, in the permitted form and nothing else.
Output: 340,mL
